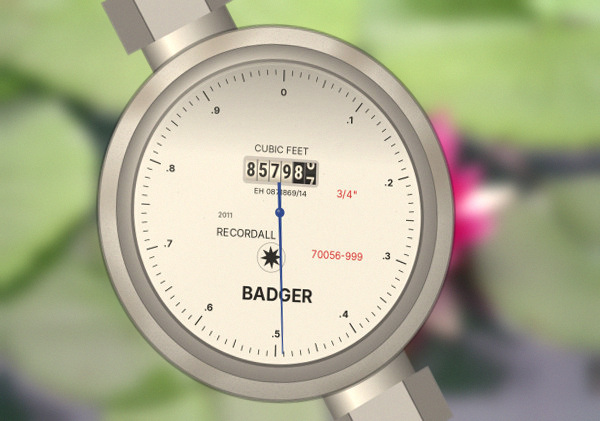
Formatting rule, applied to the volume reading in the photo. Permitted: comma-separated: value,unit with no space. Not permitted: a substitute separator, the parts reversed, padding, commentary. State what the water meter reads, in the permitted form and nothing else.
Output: 857986.49,ft³
